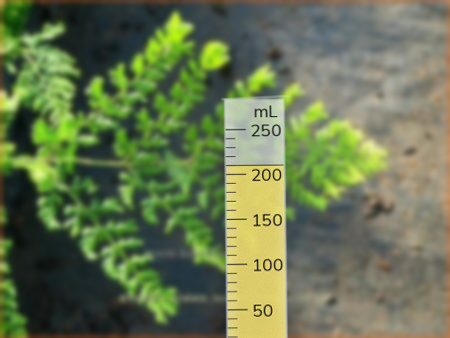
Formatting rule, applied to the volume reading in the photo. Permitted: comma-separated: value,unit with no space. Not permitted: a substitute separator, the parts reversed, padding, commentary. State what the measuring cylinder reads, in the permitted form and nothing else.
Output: 210,mL
